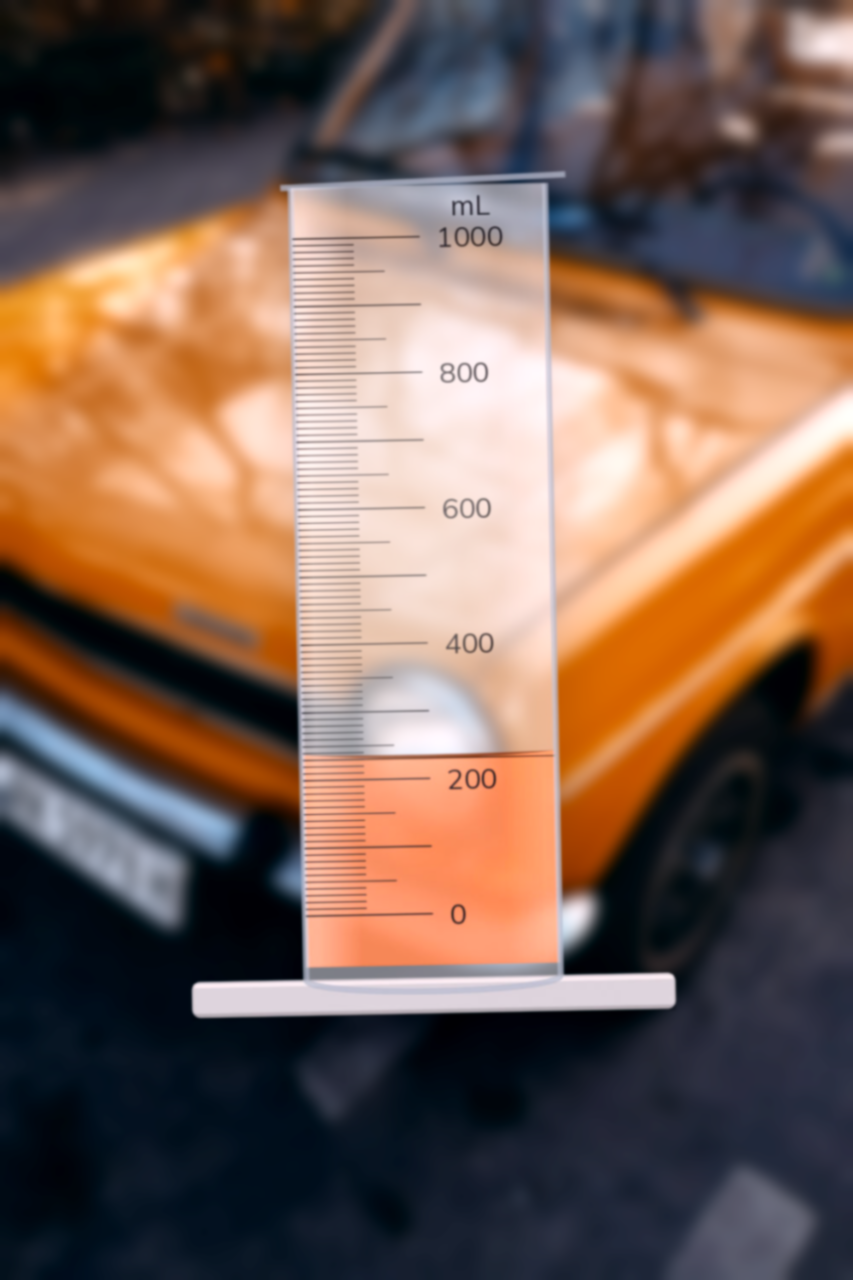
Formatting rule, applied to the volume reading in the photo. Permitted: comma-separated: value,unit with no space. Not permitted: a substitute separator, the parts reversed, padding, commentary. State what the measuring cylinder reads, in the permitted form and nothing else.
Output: 230,mL
